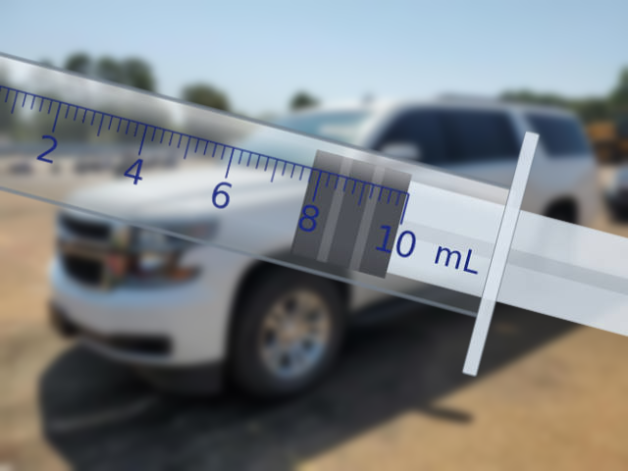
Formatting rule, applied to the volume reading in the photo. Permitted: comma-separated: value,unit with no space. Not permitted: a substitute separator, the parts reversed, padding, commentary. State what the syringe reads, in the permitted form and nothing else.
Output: 7.8,mL
